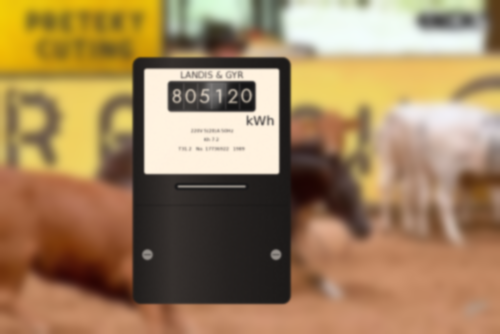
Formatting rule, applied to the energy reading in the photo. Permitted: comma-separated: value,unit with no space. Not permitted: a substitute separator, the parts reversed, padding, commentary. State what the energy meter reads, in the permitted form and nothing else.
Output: 805120,kWh
